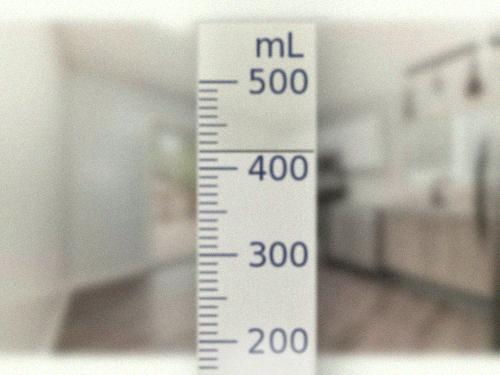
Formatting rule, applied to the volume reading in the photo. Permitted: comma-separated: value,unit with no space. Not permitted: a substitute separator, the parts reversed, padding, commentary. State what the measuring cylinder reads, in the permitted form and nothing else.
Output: 420,mL
